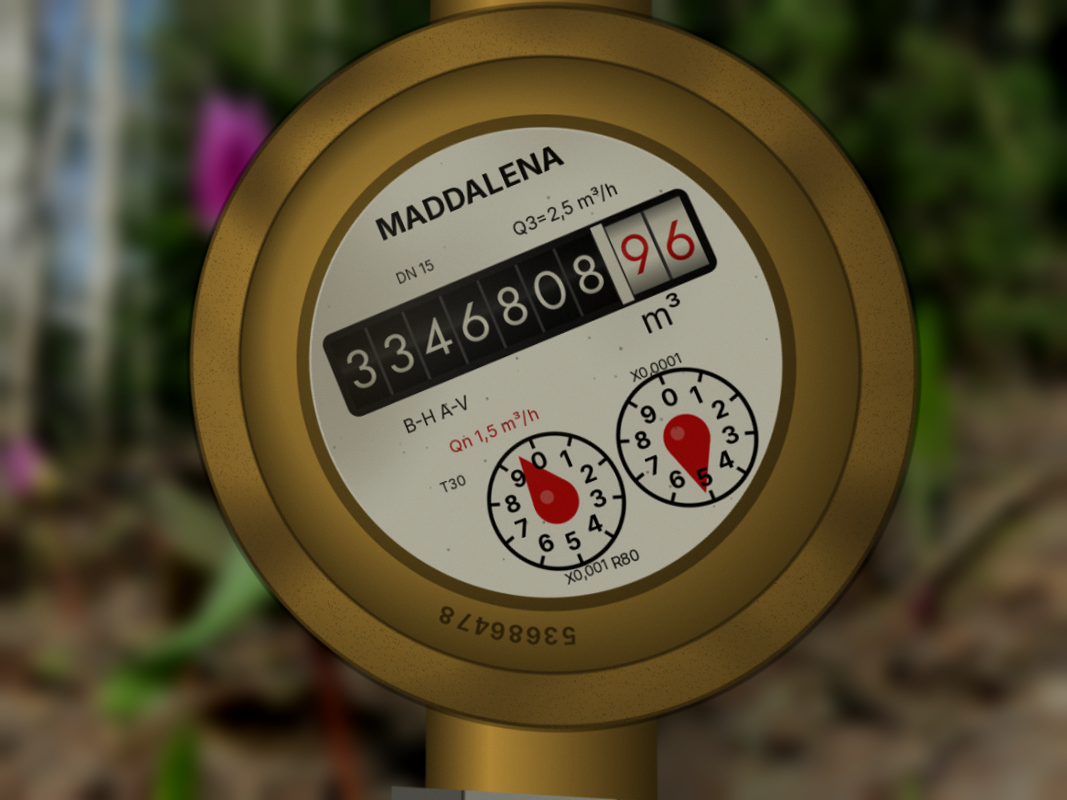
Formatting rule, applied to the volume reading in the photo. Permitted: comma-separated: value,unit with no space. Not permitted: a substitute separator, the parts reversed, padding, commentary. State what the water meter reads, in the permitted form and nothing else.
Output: 3346808.9595,m³
